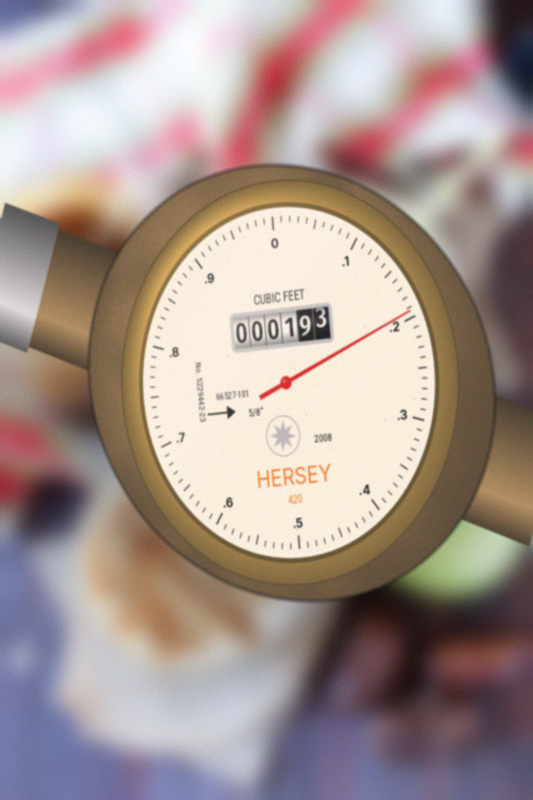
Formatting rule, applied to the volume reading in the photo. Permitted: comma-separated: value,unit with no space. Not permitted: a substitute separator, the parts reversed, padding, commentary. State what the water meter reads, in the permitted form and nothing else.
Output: 193.19,ft³
